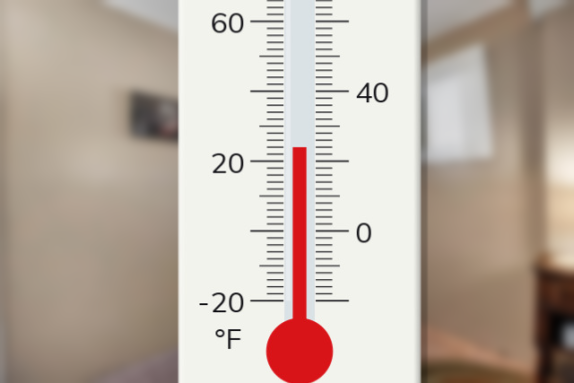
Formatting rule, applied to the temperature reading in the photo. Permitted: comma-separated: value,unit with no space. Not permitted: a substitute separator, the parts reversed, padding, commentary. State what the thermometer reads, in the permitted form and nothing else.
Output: 24,°F
